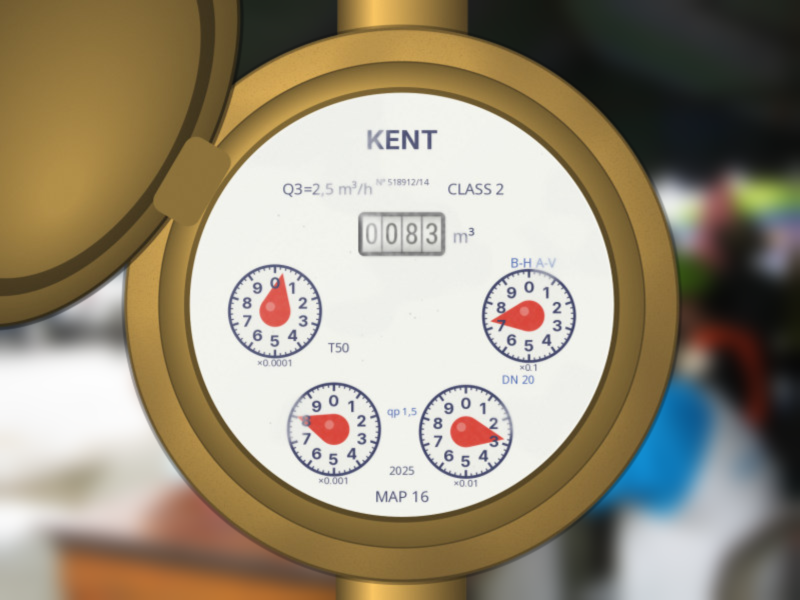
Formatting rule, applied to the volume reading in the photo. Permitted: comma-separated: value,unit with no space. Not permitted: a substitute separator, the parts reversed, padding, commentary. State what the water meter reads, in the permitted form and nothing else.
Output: 83.7280,m³
